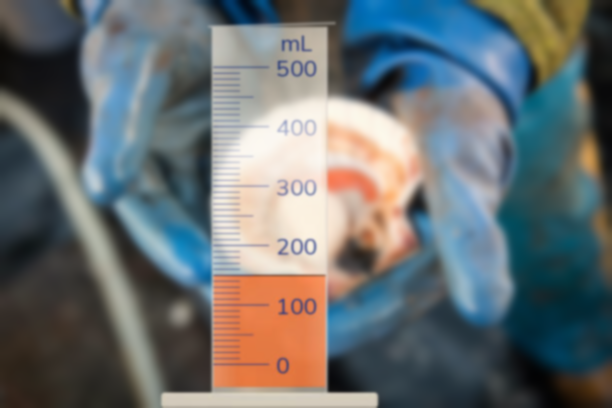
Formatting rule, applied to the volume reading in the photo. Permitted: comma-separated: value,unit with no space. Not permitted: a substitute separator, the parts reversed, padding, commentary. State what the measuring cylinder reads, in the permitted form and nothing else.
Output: 150,mL
